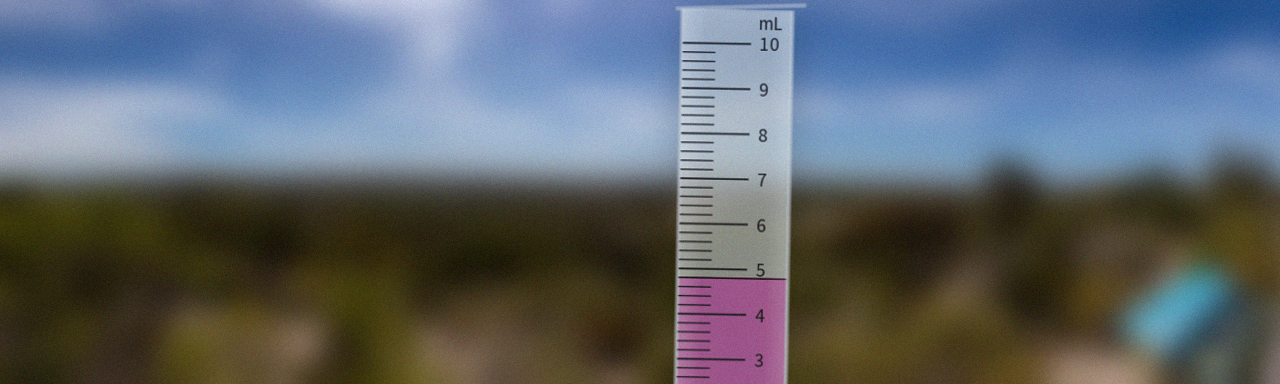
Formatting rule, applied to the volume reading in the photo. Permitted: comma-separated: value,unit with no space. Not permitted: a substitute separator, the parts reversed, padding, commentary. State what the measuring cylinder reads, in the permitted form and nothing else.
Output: 4.8,mL
